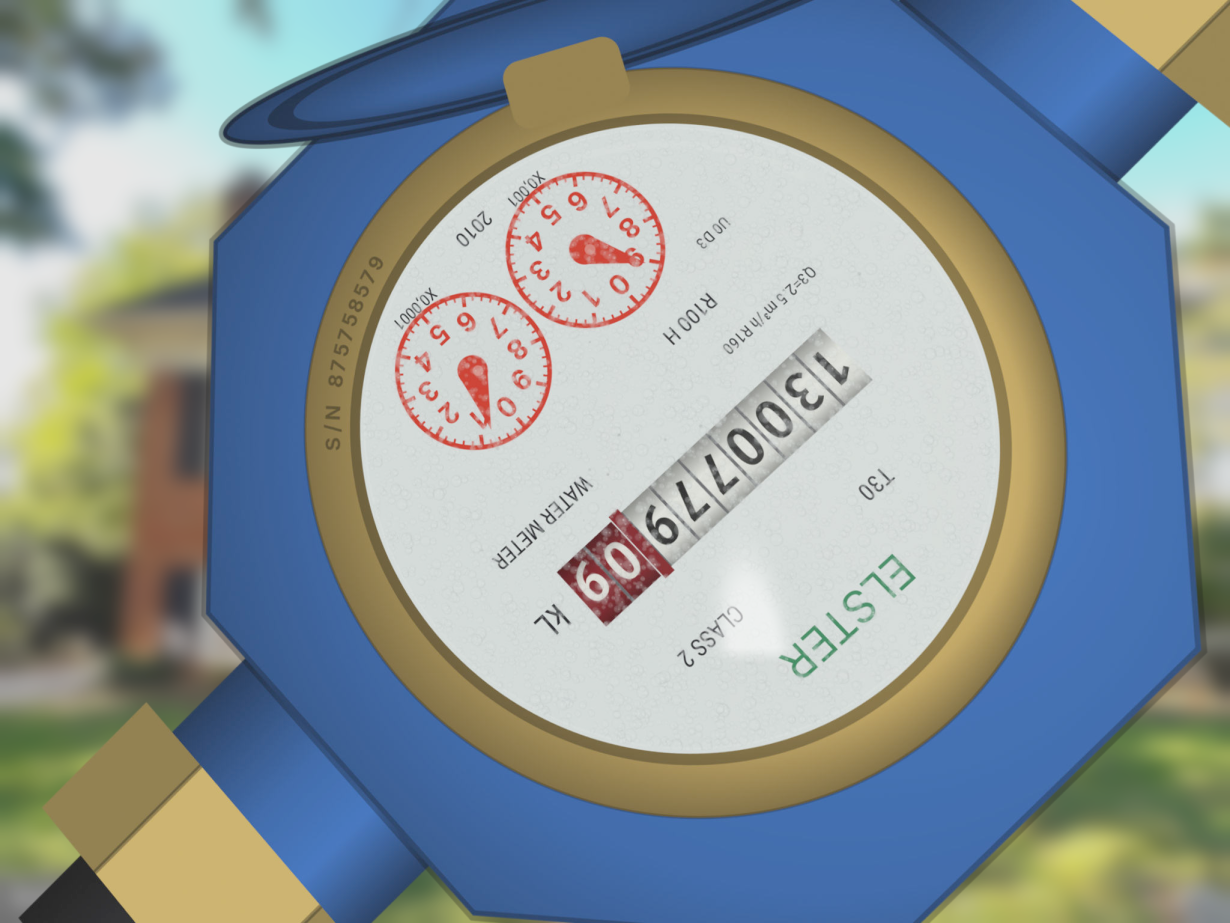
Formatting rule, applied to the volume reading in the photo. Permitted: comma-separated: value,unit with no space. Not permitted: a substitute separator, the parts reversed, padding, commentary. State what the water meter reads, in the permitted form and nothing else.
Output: 1300779.0890,kL
